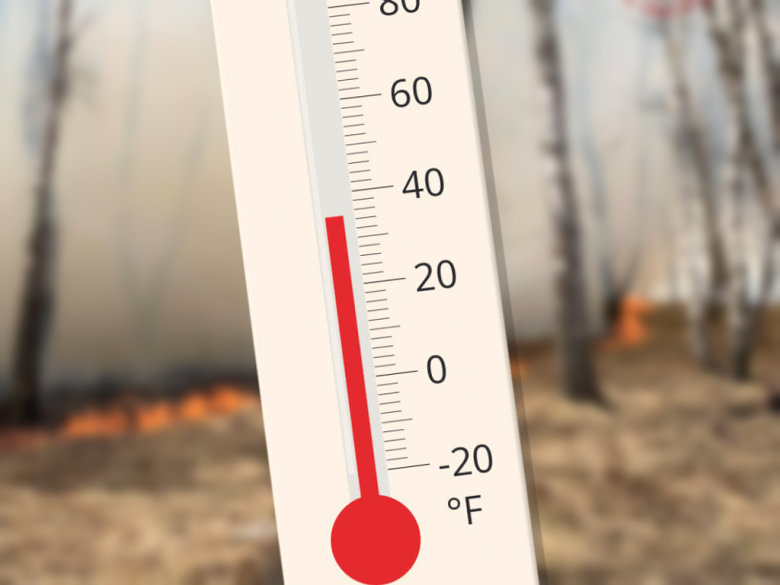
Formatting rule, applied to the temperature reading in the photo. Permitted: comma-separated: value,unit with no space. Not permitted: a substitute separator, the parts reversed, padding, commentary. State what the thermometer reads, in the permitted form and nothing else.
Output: 35,°F
